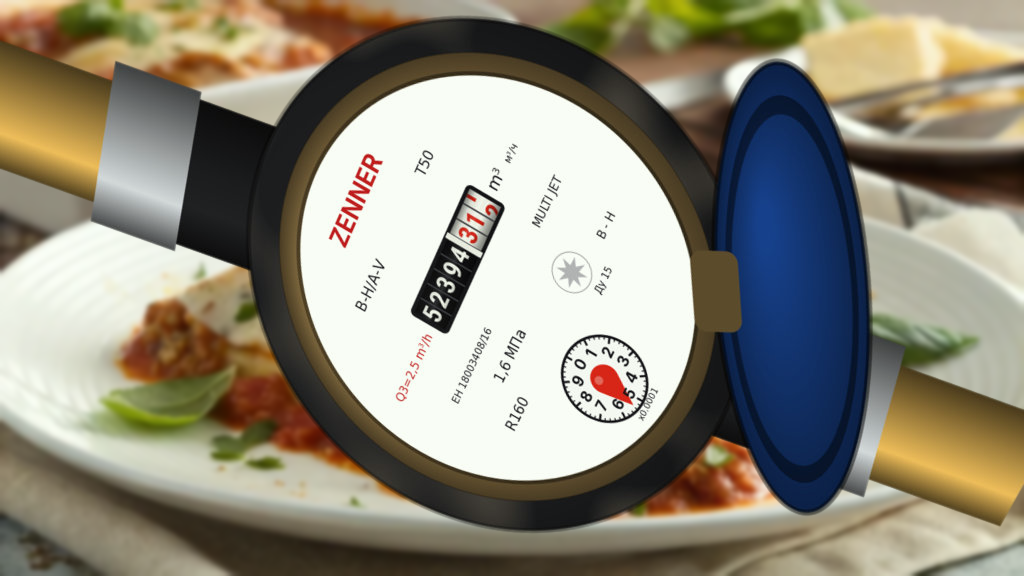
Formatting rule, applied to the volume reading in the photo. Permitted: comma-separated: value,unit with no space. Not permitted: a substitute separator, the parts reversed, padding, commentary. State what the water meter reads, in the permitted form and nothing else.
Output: 52394.3115,m³
